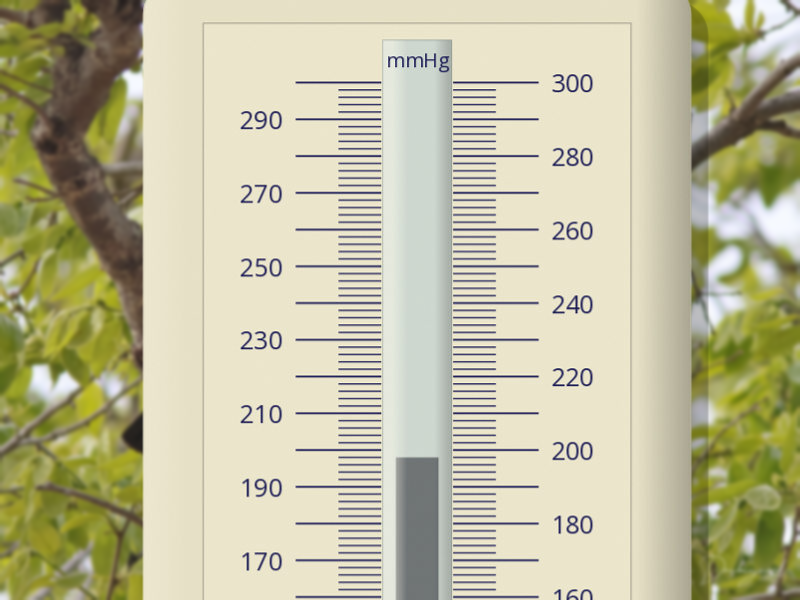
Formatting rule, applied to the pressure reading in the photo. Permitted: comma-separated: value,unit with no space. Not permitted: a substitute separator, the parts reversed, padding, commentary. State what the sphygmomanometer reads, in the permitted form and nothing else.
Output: 198,mmHg
